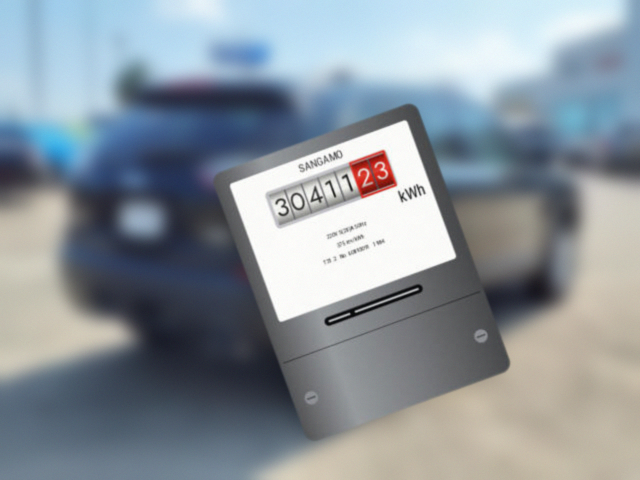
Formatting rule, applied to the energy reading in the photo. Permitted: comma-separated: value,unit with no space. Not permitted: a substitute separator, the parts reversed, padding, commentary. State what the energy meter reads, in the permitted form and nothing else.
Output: 30411.23,kWh
